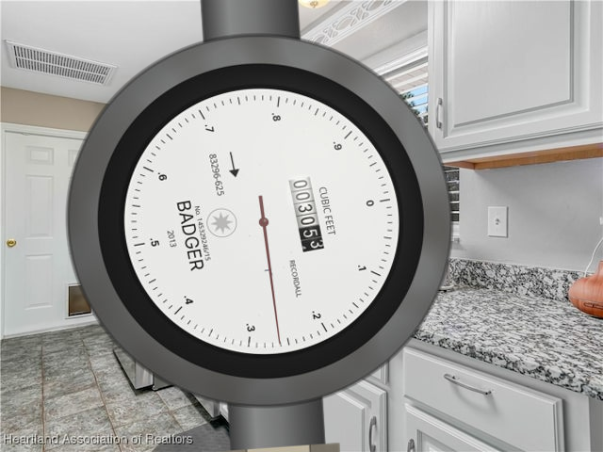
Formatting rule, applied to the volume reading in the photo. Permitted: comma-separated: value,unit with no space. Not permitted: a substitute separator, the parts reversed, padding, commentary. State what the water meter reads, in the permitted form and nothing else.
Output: 3053.26,ft³
